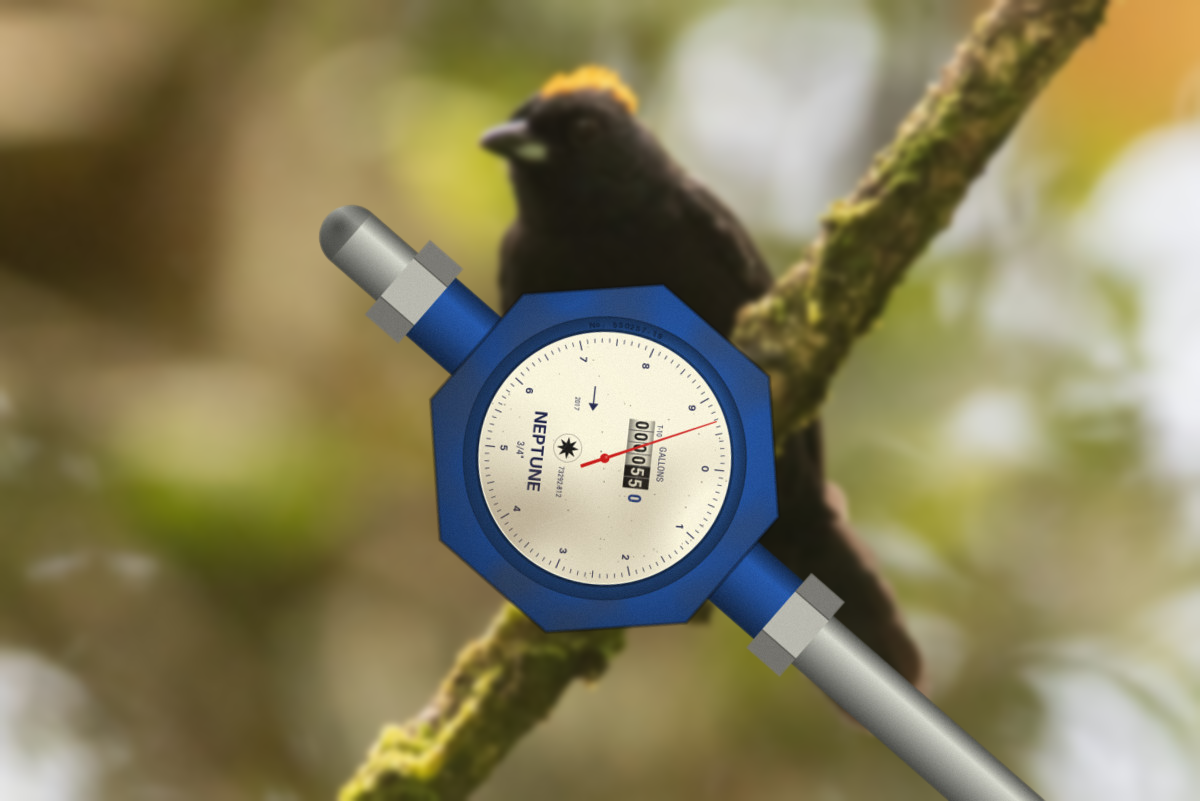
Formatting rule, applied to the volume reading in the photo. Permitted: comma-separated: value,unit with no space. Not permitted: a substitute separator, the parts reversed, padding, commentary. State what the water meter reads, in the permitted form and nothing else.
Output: 549.3,gal
